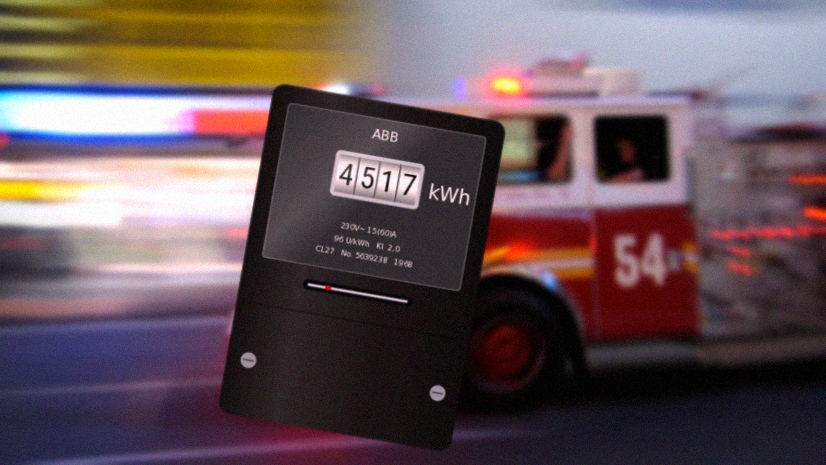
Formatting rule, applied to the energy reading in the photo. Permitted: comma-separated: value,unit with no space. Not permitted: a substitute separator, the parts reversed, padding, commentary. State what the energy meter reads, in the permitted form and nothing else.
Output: 4517,kWh
